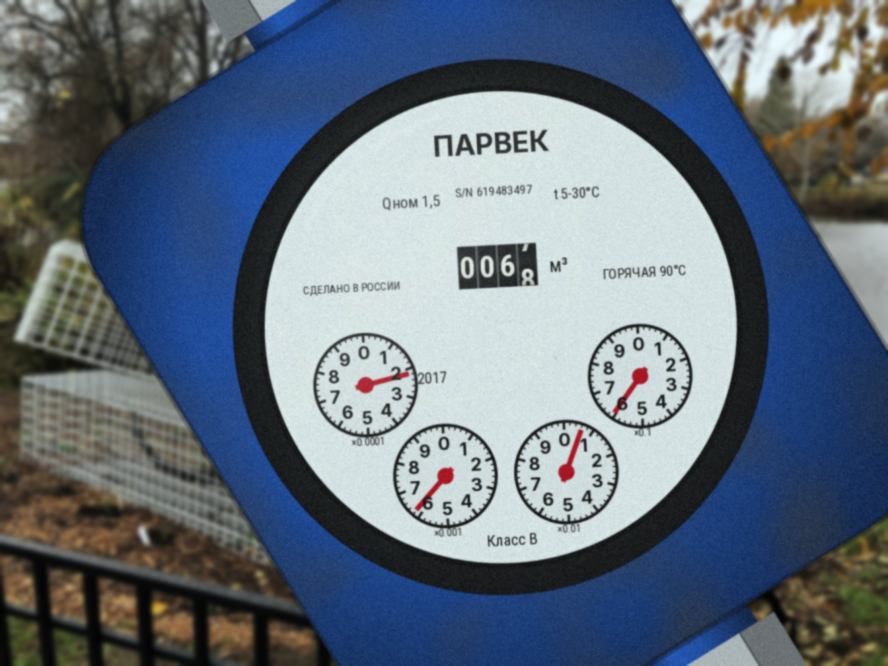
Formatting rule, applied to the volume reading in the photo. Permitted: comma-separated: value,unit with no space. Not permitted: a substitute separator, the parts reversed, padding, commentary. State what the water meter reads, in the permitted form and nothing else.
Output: 67.6062,m³
